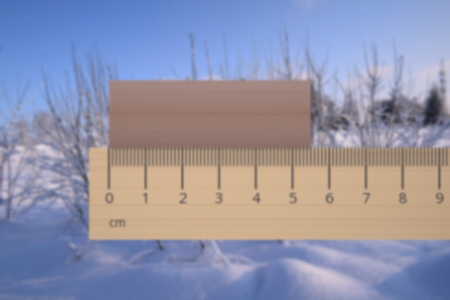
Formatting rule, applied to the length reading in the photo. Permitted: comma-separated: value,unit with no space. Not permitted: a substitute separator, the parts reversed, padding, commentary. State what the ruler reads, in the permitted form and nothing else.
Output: 5.5,cm
